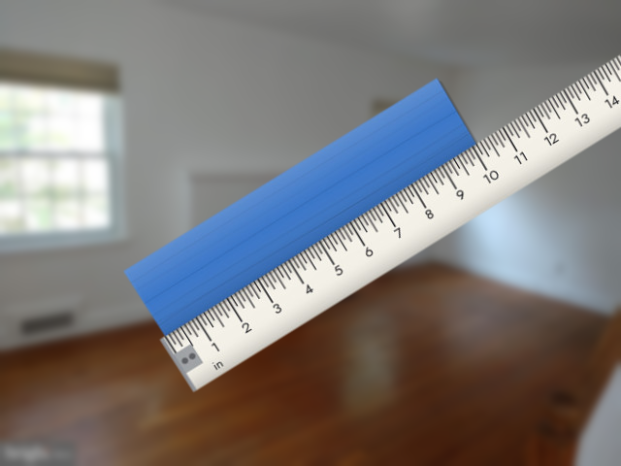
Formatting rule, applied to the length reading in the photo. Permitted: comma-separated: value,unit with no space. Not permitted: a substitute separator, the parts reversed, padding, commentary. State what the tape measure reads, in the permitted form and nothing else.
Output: 10.125,in
